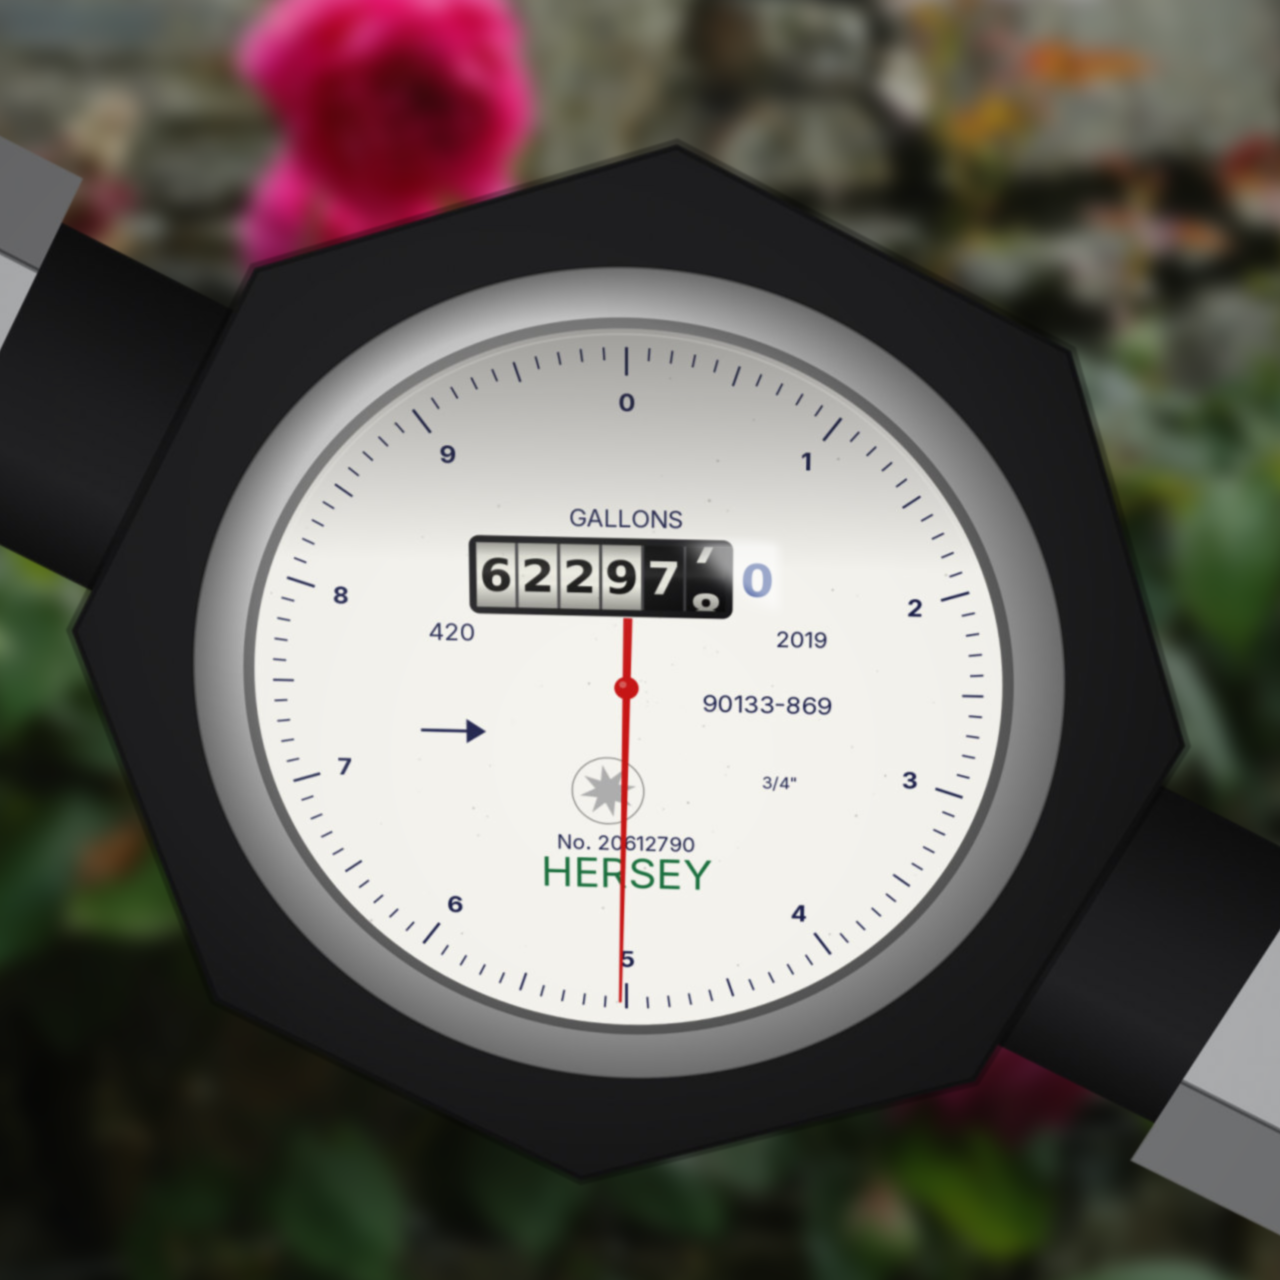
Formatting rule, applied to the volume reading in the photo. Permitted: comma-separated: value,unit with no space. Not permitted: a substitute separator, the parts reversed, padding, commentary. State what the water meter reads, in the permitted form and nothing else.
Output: 6229775.0,gal
